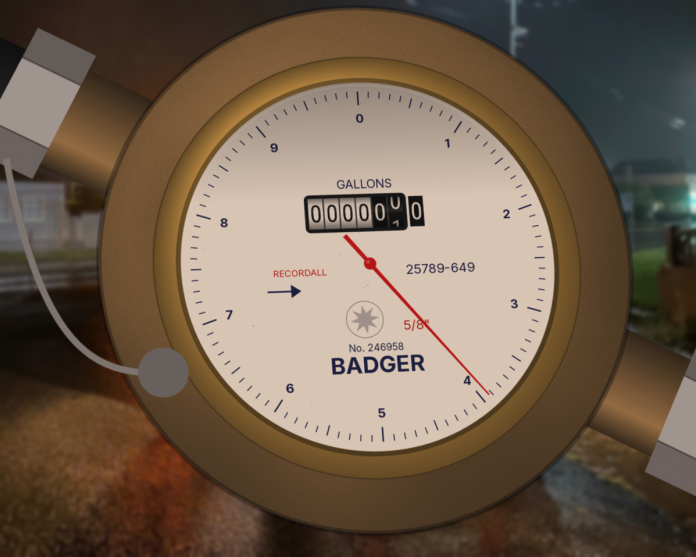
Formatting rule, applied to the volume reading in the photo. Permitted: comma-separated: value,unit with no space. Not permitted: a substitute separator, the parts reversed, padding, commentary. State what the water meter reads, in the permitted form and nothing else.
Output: 3.9,gal
